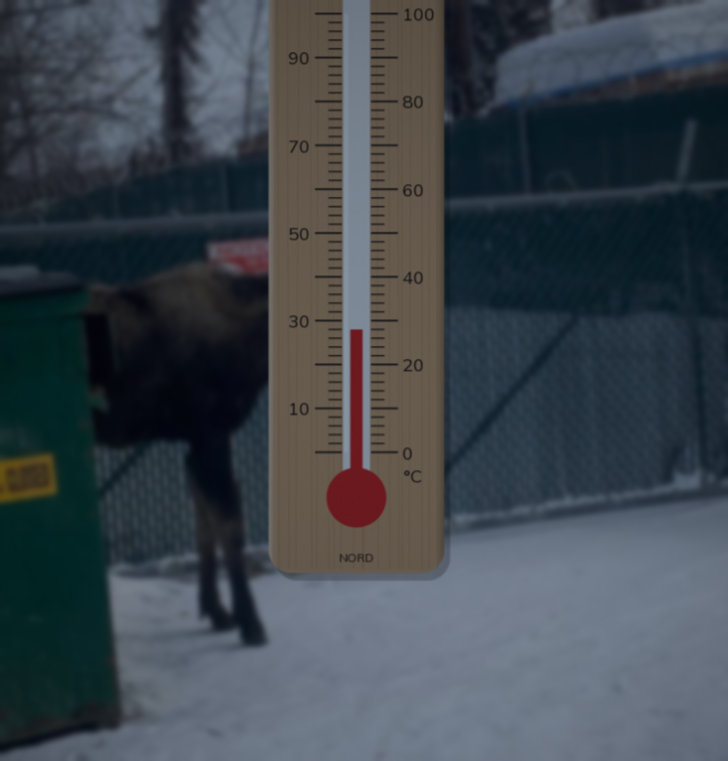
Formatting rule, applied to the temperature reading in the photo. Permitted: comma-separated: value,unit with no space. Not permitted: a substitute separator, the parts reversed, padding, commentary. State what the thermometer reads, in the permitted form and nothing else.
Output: 28,°C
